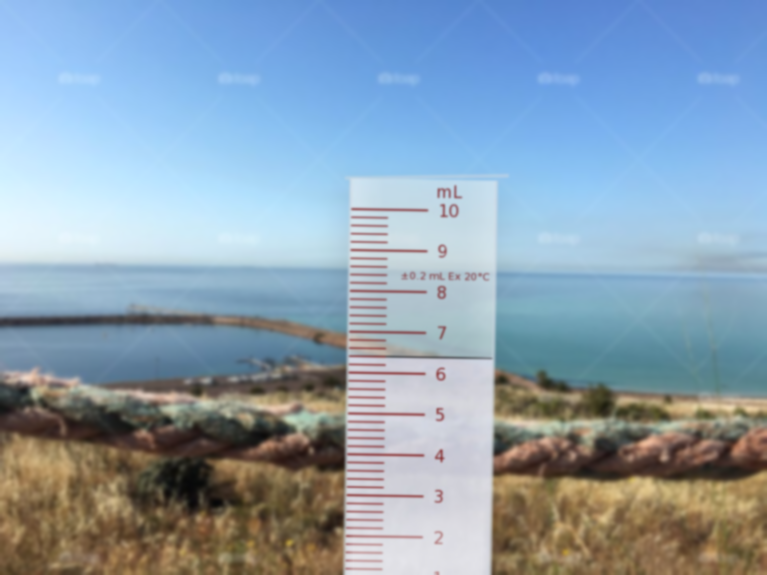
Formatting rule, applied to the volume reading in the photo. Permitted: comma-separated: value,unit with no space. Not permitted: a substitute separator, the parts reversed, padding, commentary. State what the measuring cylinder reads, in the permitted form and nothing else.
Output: 6.4,mL
